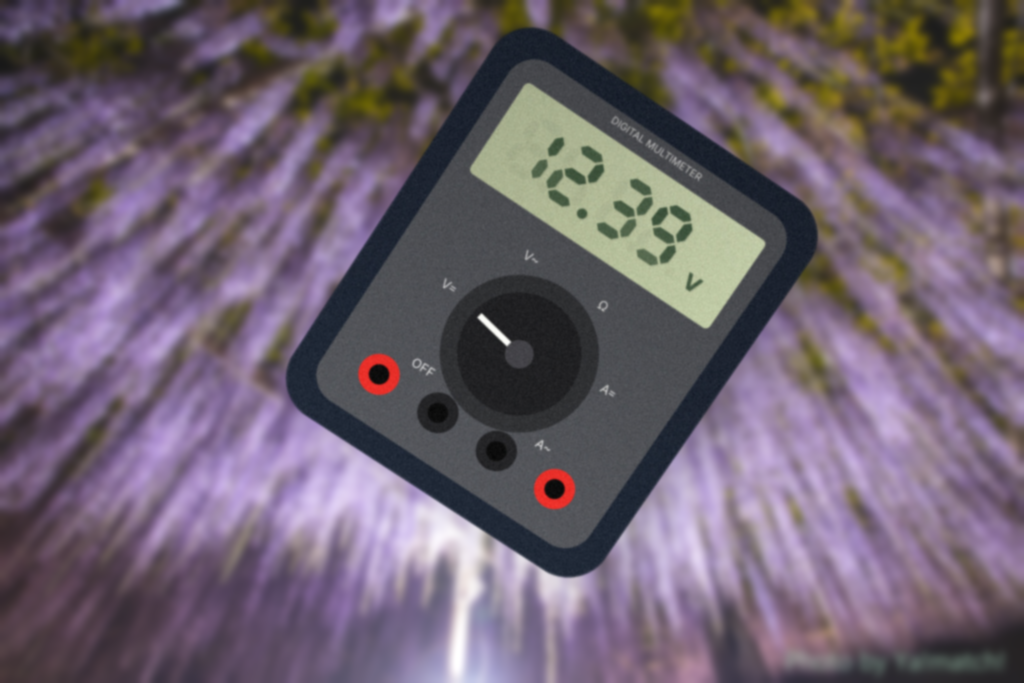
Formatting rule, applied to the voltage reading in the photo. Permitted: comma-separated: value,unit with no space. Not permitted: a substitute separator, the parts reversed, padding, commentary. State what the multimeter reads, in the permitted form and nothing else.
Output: 12.39,V
